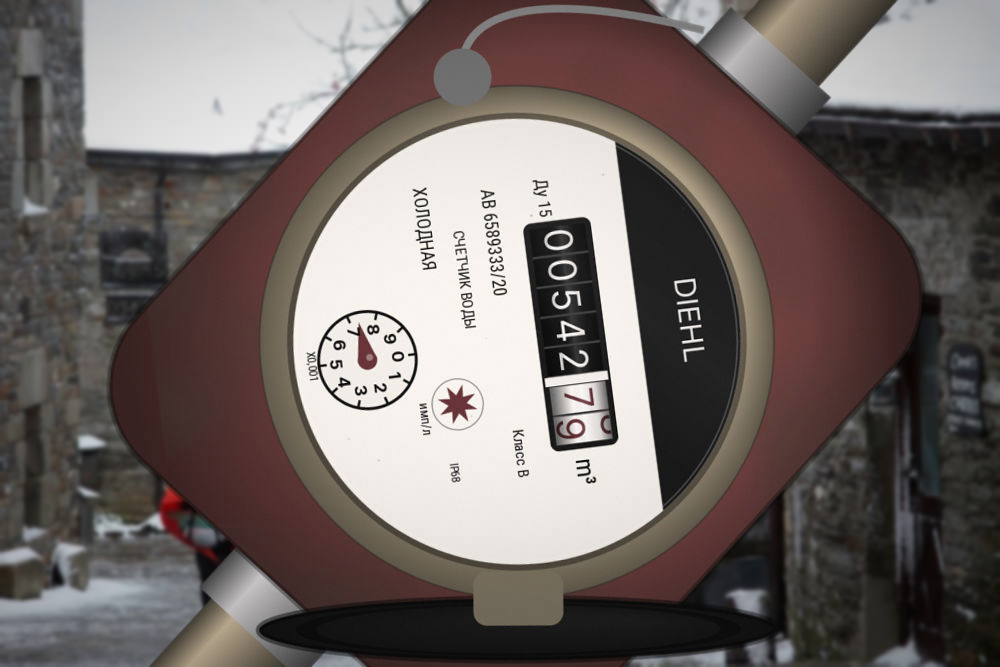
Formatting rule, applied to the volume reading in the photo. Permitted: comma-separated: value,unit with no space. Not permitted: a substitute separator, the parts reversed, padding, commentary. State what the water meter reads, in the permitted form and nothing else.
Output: 542.787,m³
